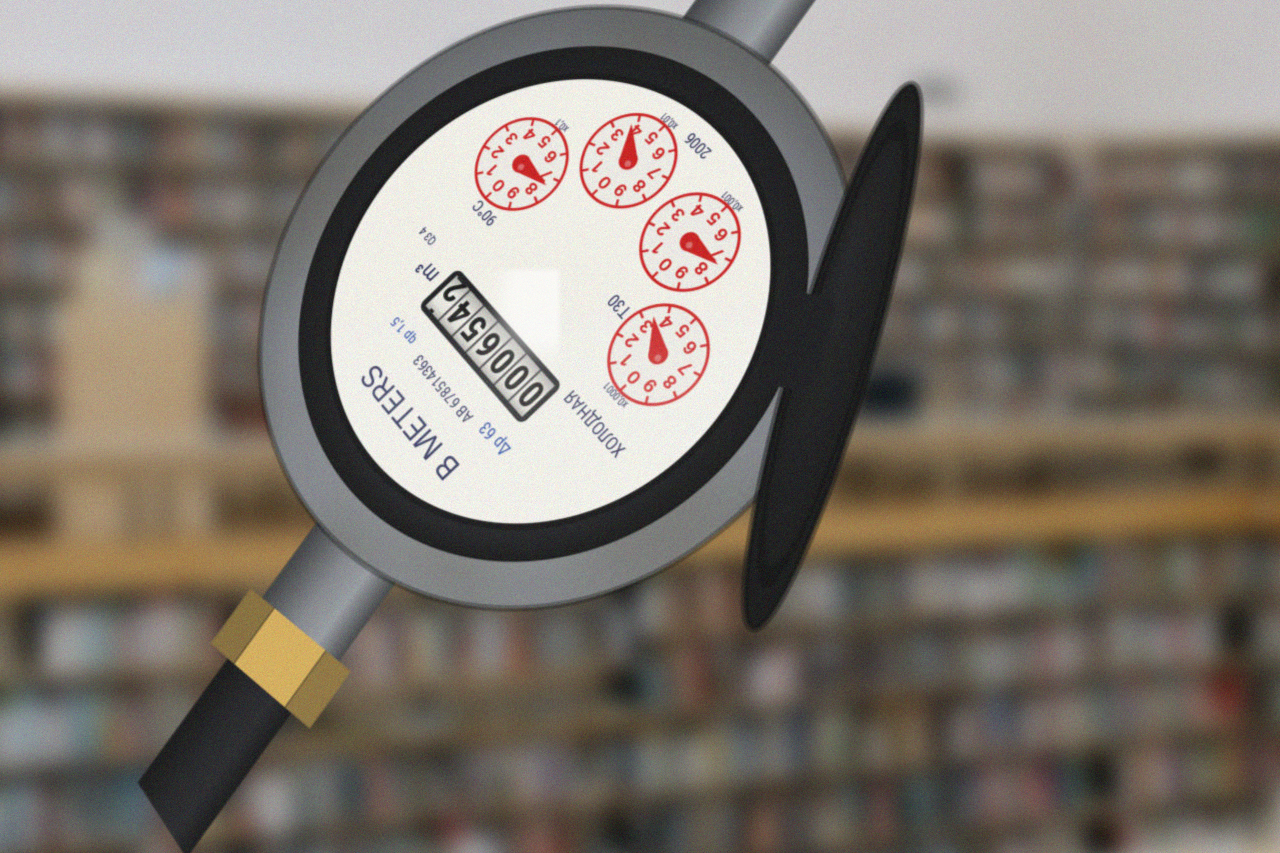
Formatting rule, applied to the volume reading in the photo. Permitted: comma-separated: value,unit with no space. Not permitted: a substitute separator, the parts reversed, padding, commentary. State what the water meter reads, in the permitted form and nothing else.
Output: 6541.7373,m³
